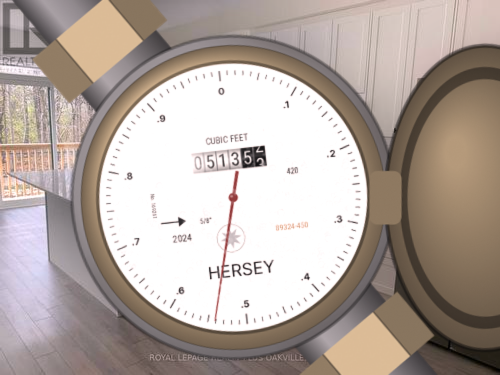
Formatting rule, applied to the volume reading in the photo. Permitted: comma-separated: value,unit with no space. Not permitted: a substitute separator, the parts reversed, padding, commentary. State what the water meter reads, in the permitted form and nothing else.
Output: 51352.54,ft³
